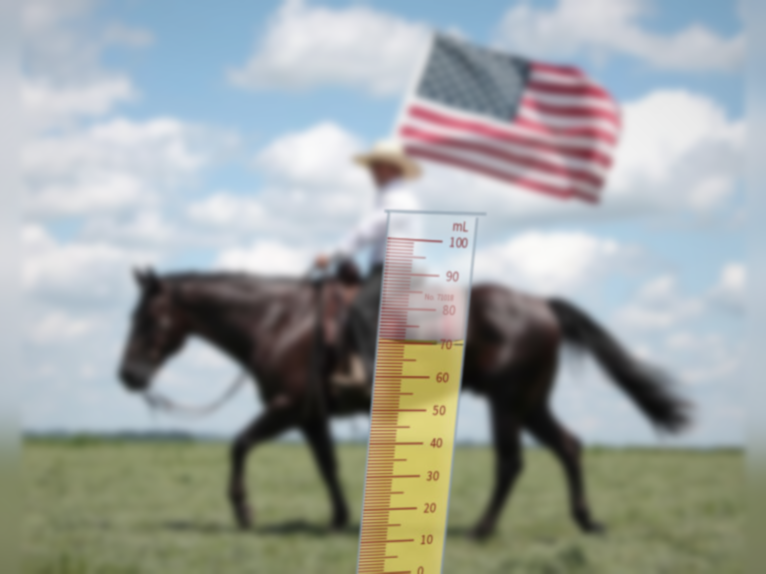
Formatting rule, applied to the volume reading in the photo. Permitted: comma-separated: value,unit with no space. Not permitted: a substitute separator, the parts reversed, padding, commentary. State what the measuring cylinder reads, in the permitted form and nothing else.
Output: 70,mL
